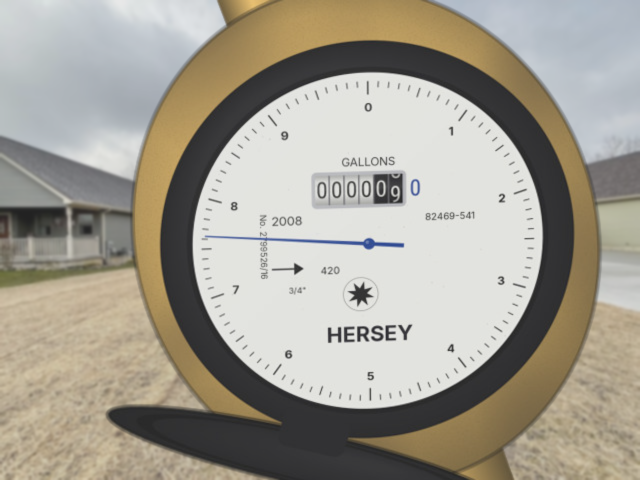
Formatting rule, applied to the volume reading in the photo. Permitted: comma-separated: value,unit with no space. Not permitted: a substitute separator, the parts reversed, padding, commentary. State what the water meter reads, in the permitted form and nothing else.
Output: 87.6,gal
